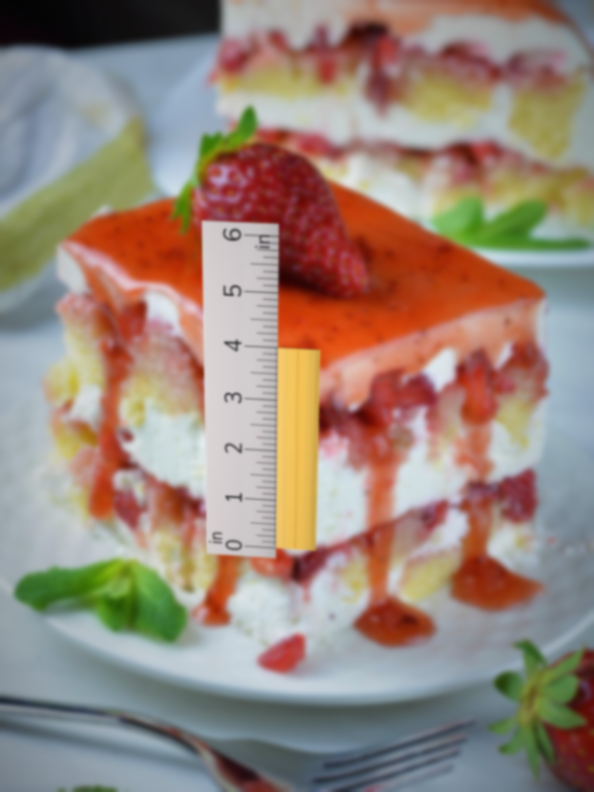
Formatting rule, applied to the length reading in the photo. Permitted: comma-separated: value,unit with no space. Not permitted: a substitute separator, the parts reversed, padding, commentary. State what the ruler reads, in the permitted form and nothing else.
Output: 4,in
